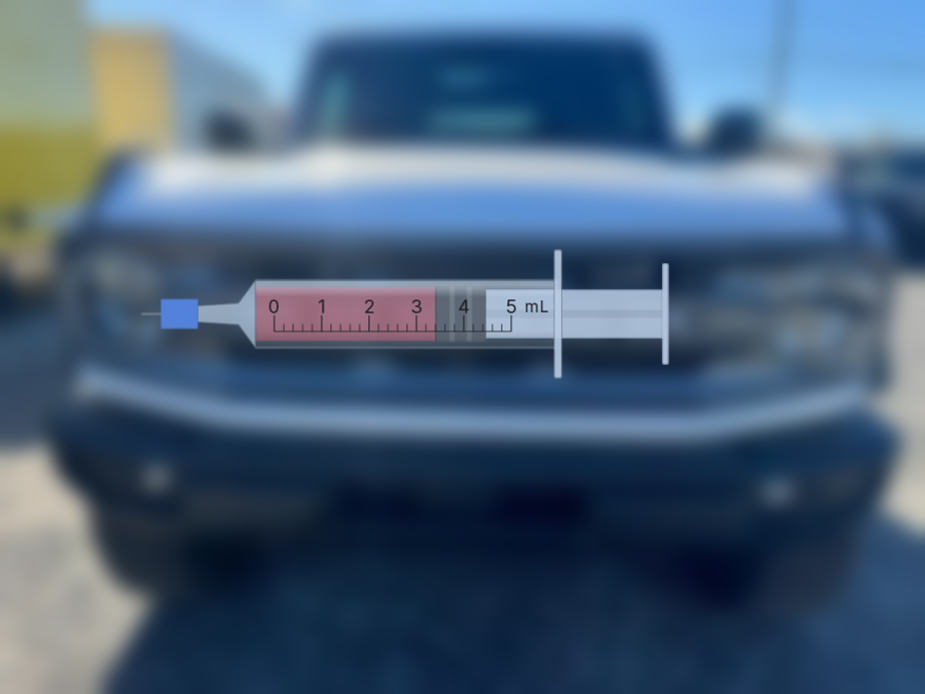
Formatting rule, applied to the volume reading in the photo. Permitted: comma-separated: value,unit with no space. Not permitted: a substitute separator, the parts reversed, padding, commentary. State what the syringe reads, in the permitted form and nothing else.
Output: 3.4,mL
